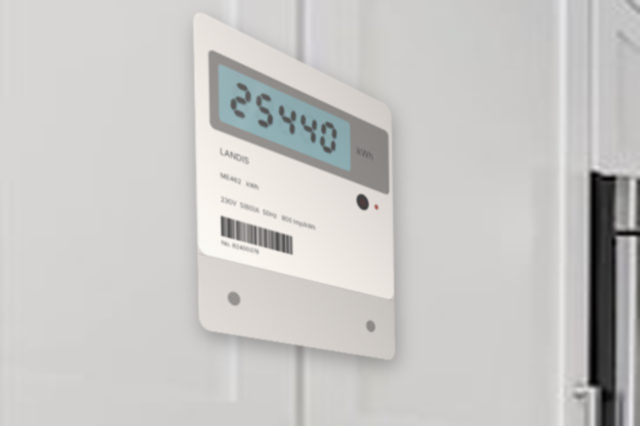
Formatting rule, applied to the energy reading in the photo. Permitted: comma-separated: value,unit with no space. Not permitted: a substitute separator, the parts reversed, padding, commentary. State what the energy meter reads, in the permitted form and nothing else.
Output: 25440,kWh
